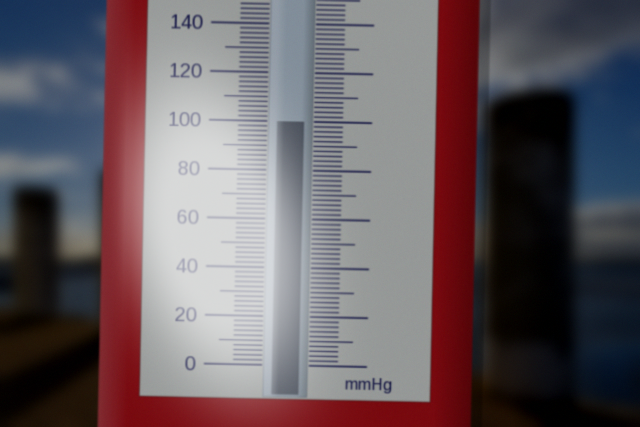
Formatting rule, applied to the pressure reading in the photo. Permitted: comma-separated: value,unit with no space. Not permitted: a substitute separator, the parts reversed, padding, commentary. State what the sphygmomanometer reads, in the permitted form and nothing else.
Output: 100,mmHg
